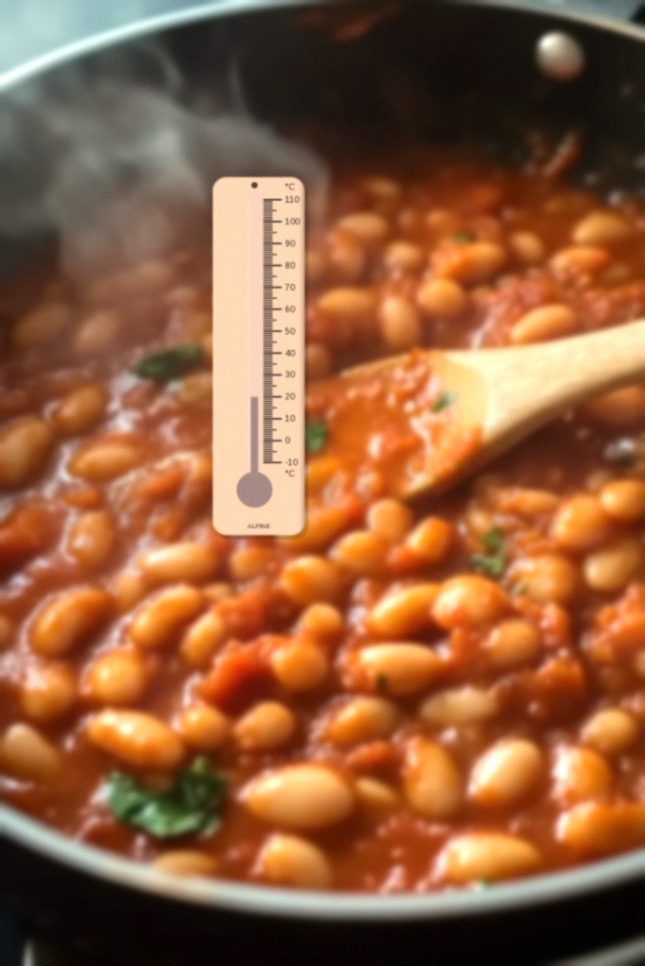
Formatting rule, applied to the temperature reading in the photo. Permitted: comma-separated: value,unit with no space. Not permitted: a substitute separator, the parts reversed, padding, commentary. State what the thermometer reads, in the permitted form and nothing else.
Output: 20,°C
